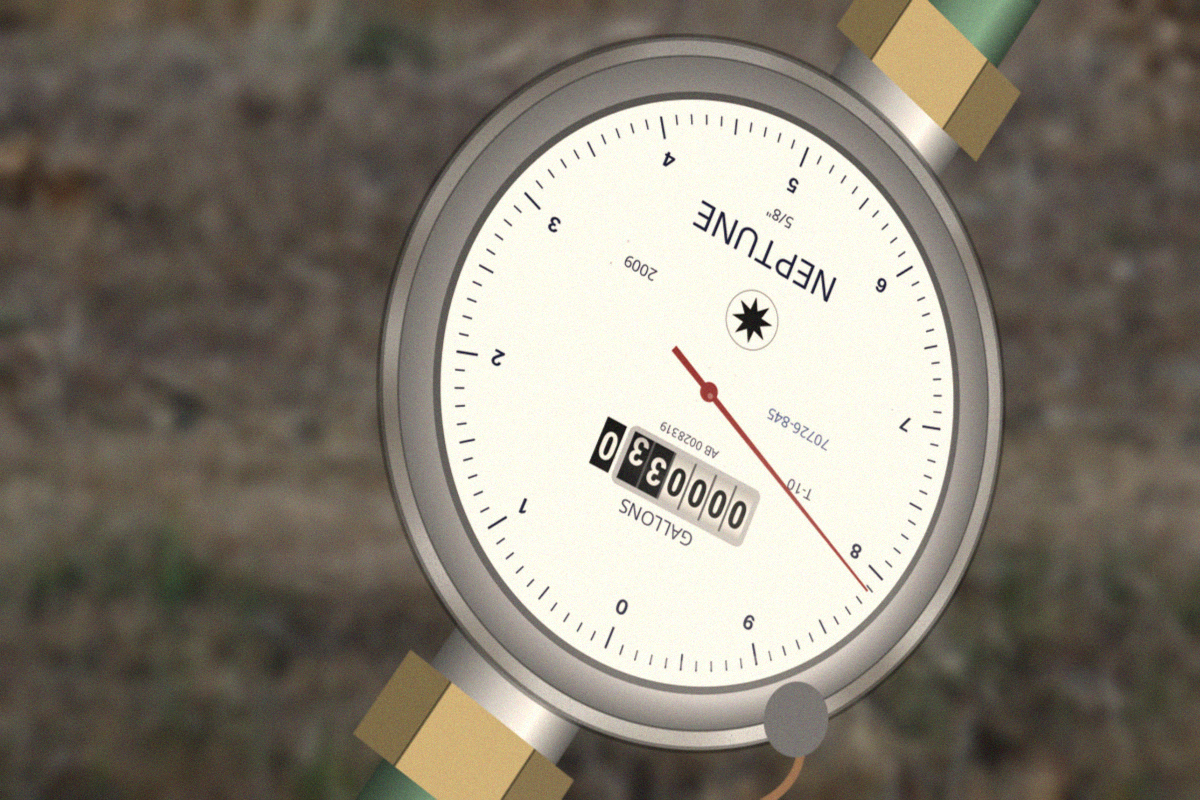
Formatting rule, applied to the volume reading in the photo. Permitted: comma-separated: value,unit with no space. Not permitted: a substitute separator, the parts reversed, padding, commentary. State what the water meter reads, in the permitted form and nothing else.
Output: 328.1,gal
